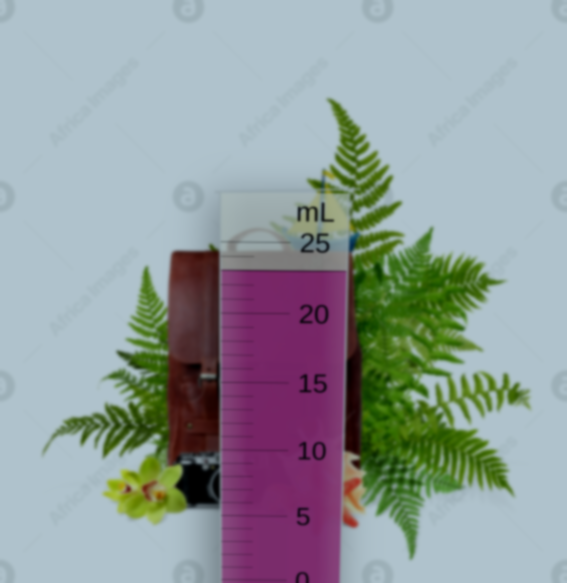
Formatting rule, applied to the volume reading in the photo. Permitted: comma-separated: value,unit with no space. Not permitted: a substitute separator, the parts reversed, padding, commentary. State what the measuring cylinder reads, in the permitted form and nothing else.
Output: 23,mL
